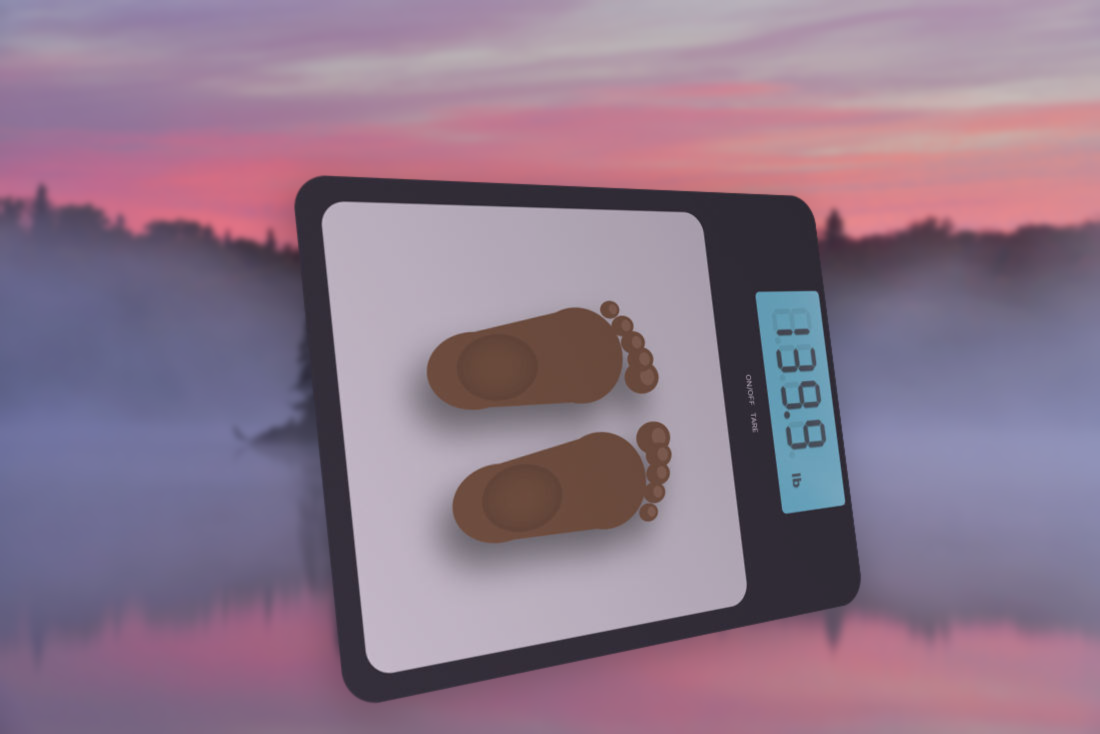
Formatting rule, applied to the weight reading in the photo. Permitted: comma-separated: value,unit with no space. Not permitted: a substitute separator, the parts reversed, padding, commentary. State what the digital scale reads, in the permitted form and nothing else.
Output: 139.9,lb
